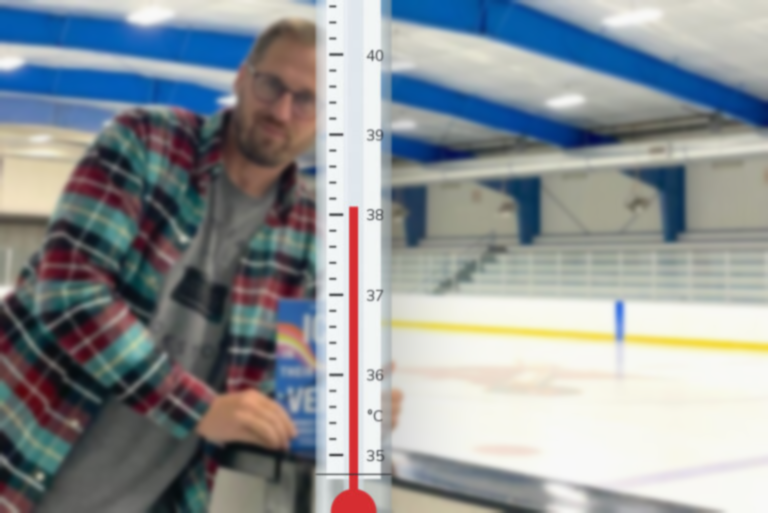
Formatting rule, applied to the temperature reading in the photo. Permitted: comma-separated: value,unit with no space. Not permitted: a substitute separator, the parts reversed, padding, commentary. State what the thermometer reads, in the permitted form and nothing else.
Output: 38.1,°C
